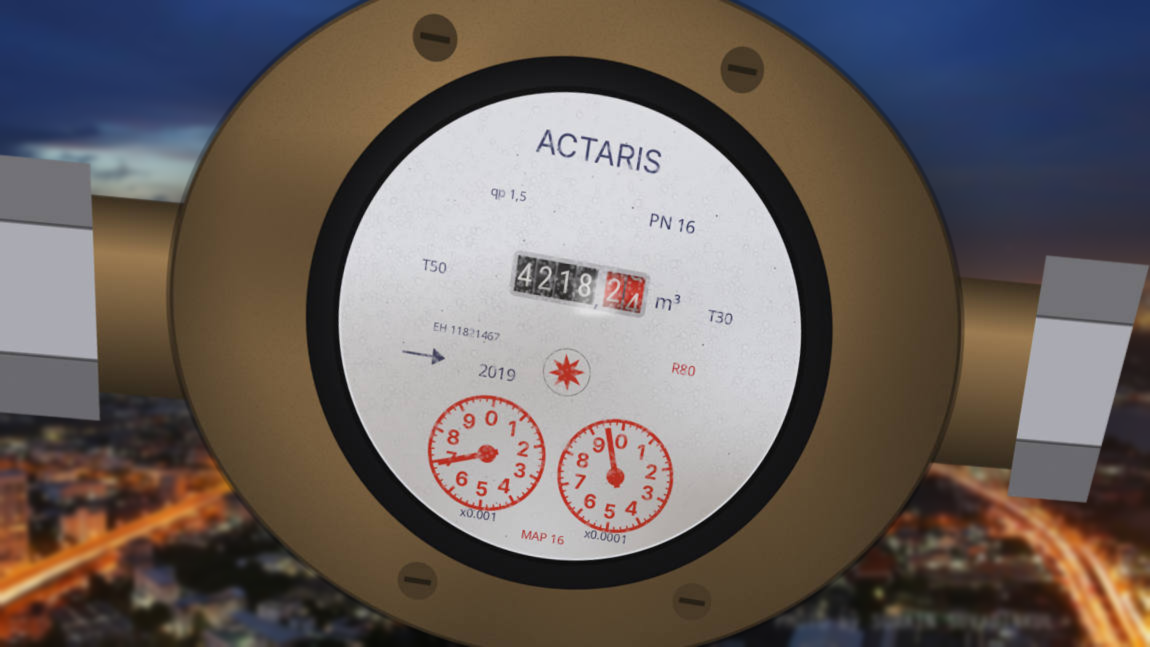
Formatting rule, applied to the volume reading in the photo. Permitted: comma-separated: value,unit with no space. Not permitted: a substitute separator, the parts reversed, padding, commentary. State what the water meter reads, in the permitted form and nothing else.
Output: 4218.2369,m³
